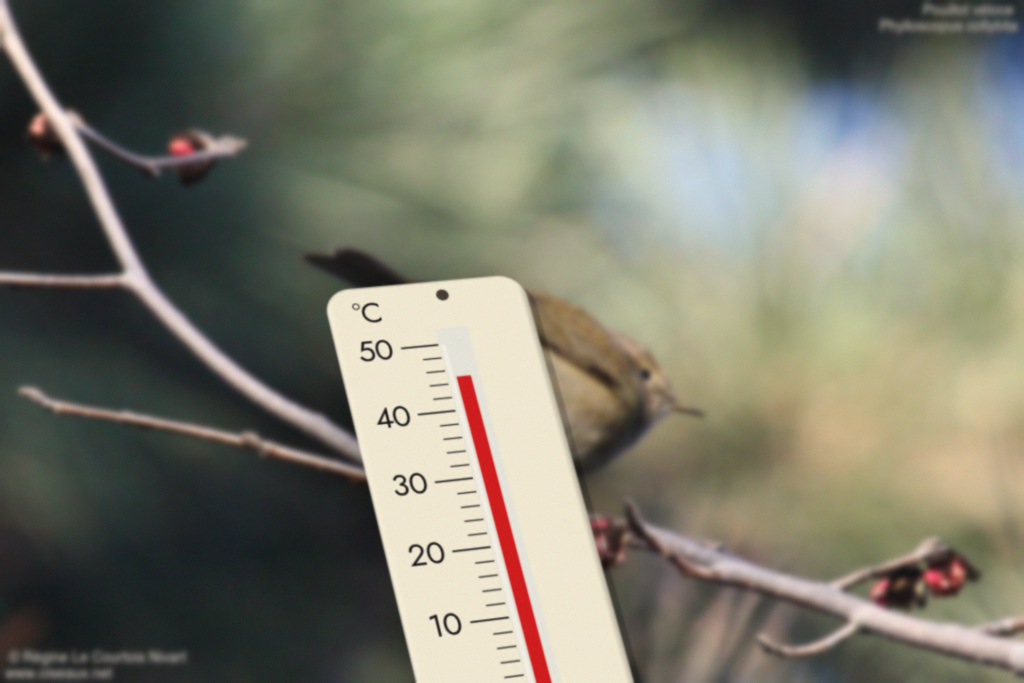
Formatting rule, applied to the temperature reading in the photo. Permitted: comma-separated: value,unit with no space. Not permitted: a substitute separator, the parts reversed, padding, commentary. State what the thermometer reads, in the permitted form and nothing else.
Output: 45,°C
